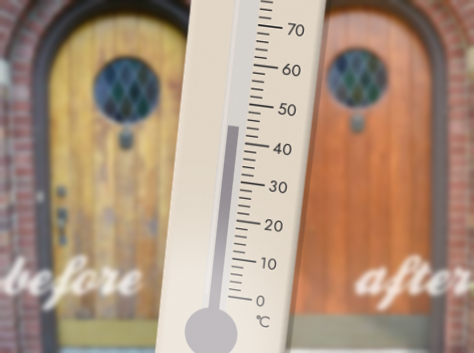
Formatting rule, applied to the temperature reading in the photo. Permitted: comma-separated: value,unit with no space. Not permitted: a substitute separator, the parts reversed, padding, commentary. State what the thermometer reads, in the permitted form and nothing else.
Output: 44,°C
